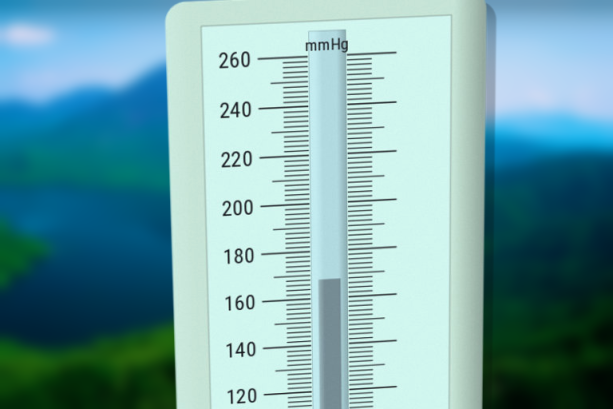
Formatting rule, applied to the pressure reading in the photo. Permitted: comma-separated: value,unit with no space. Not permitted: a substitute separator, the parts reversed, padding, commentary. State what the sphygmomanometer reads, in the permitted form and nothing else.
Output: 168,mmHg
